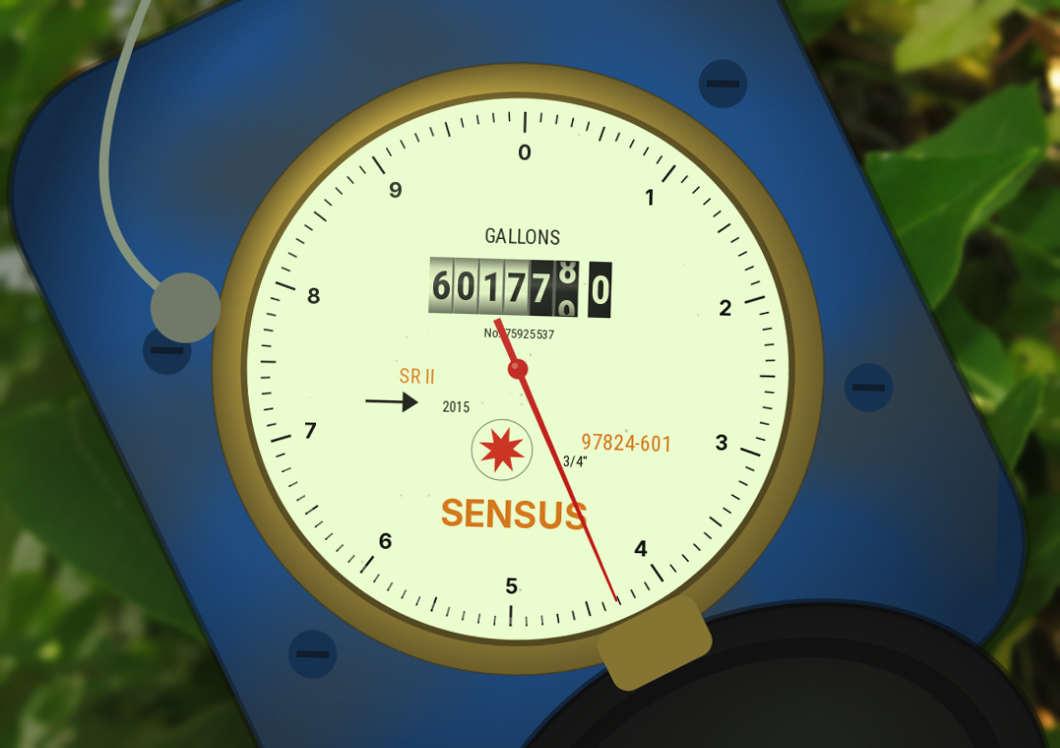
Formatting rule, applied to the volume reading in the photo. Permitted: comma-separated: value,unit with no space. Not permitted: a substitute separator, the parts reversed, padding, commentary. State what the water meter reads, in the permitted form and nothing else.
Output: 6017784.3,gal
